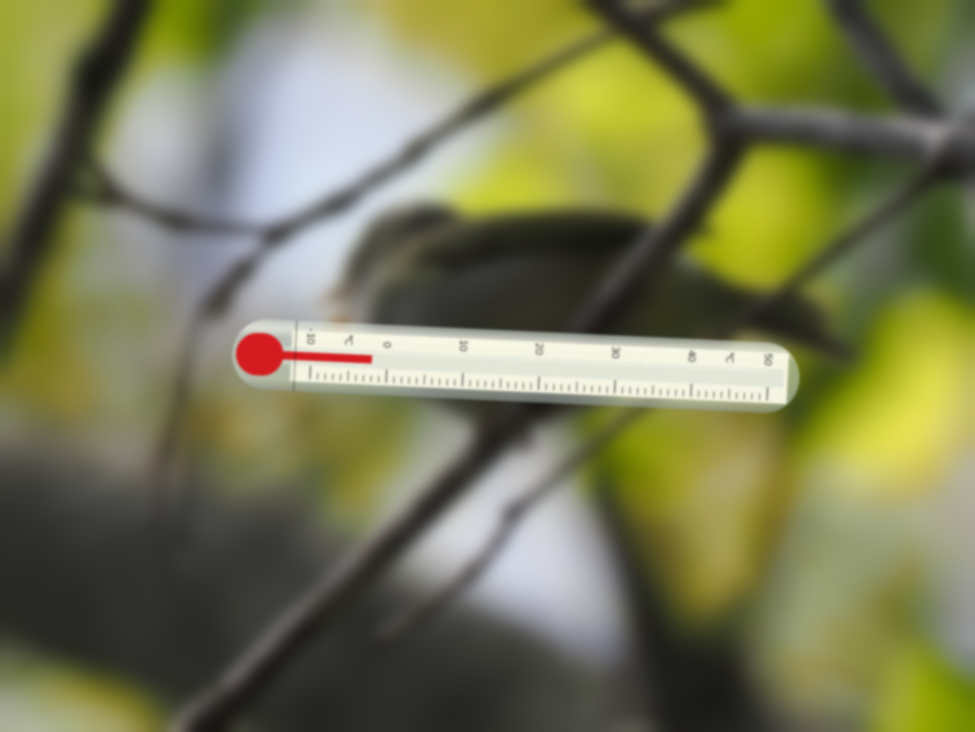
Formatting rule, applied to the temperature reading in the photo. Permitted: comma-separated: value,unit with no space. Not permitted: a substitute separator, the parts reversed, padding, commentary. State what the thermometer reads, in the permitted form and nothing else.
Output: -2,°C
